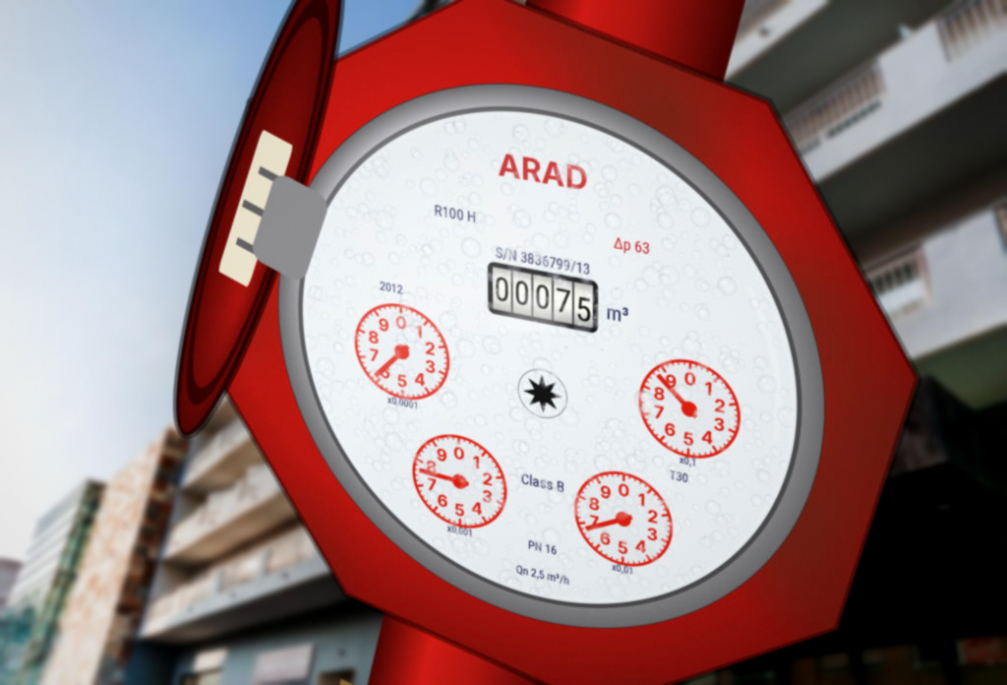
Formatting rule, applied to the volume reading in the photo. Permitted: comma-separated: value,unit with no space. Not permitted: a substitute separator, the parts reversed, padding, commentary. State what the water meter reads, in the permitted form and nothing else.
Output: 74.8676,m³
